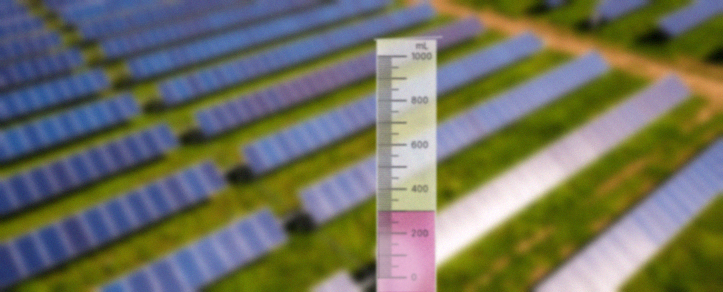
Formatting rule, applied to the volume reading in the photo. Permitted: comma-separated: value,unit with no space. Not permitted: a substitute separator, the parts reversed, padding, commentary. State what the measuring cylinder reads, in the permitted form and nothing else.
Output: 300,mL
